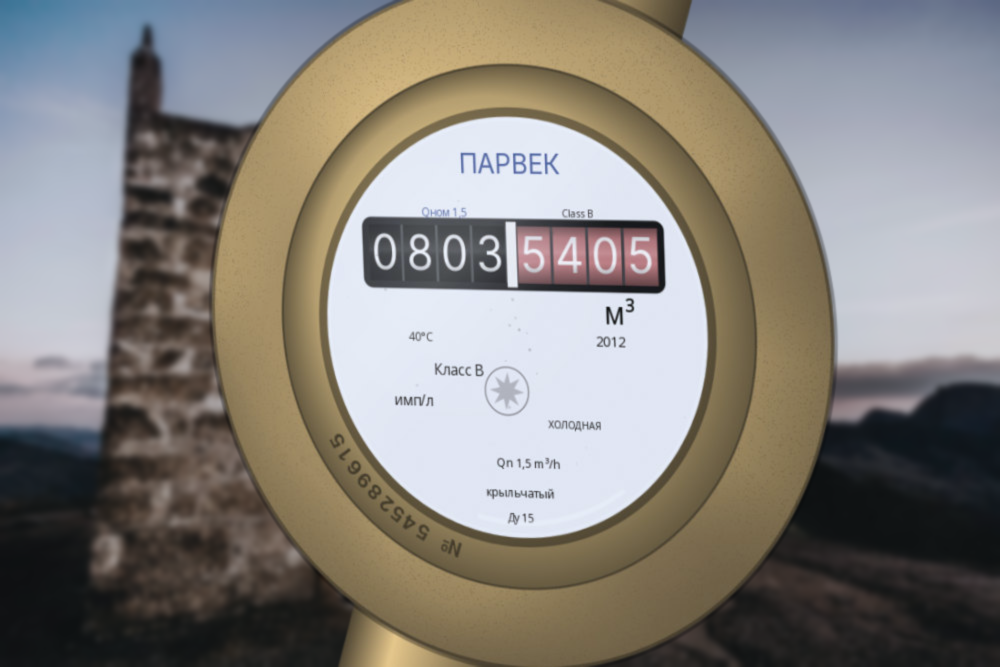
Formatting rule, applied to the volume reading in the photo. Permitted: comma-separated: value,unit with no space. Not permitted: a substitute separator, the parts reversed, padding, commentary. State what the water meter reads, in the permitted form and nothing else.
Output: 803.5405,m³
